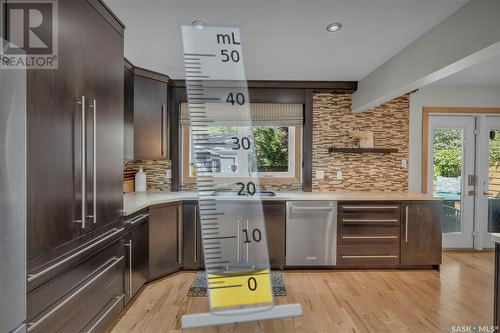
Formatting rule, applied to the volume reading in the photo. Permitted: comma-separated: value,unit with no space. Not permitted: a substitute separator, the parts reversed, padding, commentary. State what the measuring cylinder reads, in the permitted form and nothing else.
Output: 2,mL
